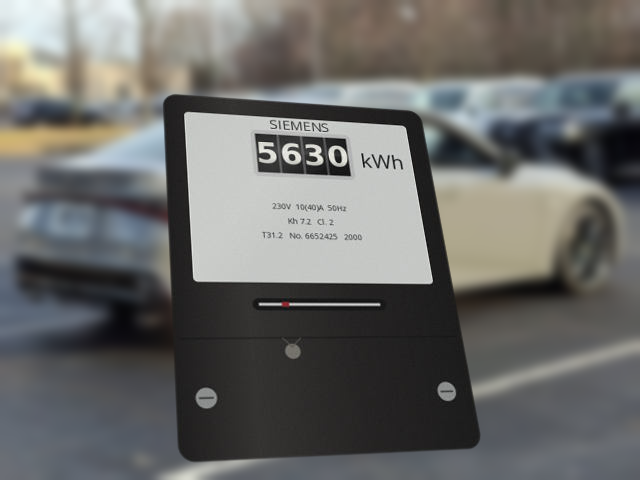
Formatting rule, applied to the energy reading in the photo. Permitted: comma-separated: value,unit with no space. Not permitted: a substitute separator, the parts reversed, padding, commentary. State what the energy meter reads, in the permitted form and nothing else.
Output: 5630,kWh
